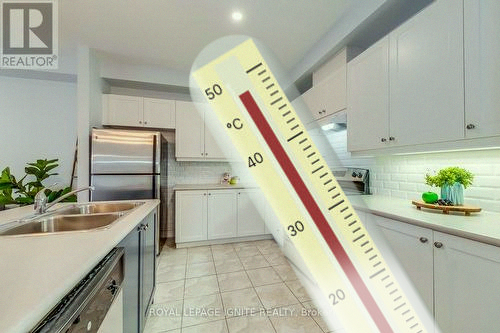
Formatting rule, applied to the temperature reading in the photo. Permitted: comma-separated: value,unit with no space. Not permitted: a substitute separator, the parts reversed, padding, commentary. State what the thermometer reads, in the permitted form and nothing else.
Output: 48,°C
